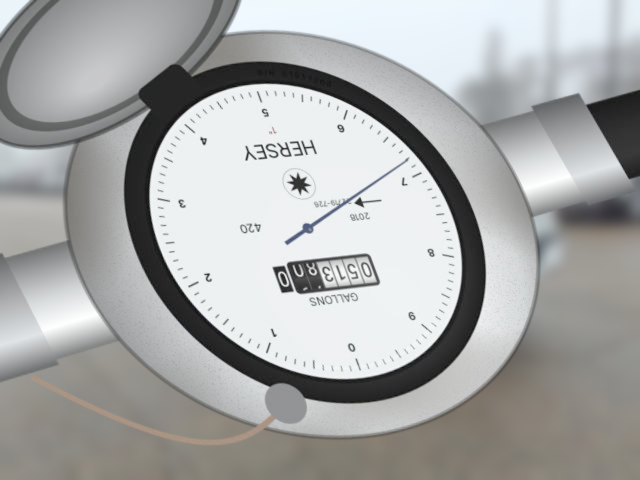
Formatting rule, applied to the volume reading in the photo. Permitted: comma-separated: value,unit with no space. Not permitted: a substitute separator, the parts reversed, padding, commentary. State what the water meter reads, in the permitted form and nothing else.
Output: 513796.8,gal
